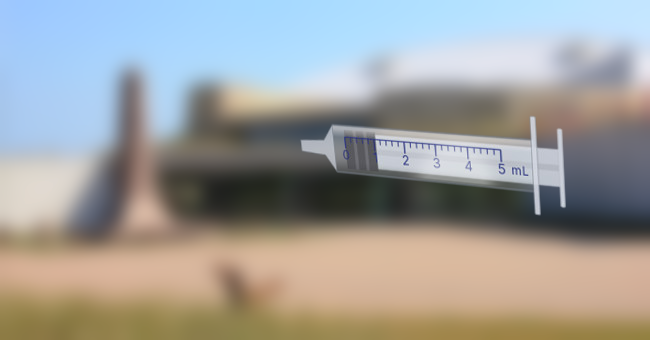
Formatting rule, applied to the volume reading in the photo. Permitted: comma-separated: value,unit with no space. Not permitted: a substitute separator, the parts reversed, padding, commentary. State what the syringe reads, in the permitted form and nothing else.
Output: 0,mL
